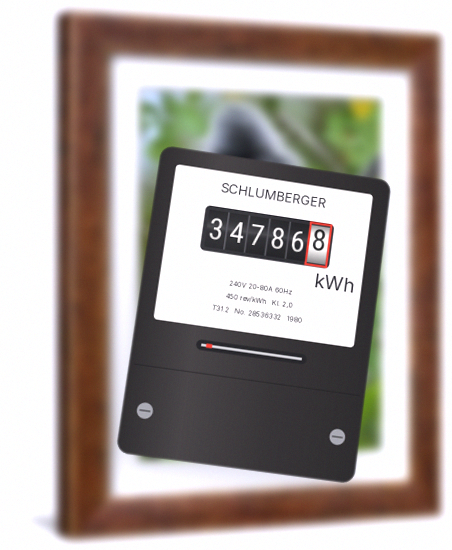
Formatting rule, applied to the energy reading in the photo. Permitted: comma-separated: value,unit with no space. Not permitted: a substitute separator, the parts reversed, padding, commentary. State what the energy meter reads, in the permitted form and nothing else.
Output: 34786.8,kWh
